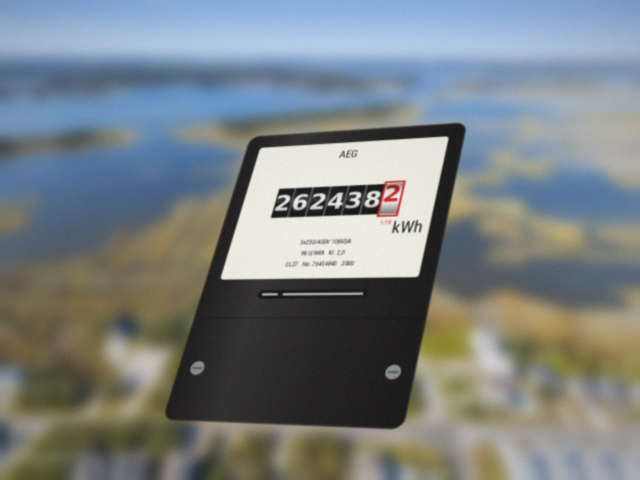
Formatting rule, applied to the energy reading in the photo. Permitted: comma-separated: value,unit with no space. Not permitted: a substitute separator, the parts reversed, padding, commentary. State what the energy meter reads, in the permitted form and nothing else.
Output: 262438.2,kWh
